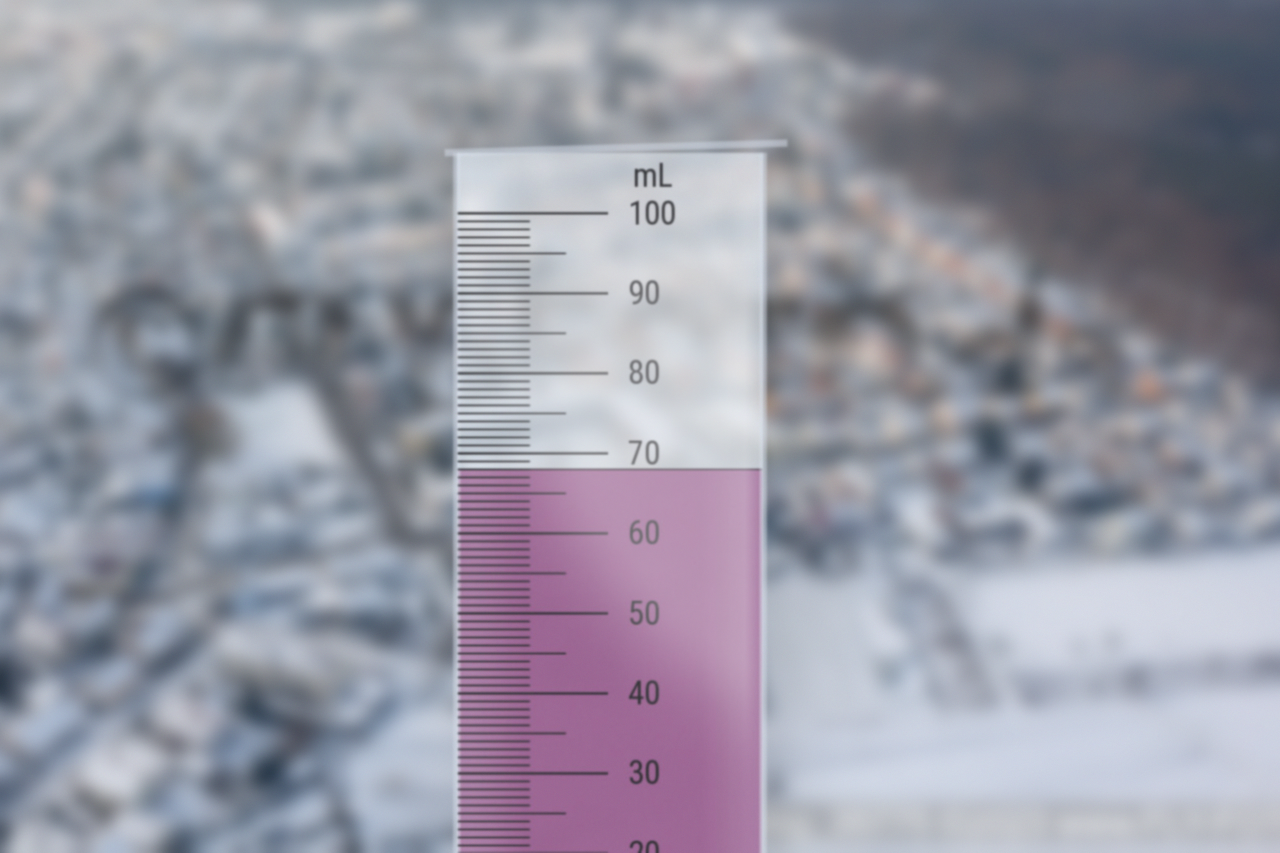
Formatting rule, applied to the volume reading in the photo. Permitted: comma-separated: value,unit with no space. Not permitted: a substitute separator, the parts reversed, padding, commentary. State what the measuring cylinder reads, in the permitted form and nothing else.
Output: 68,mL
